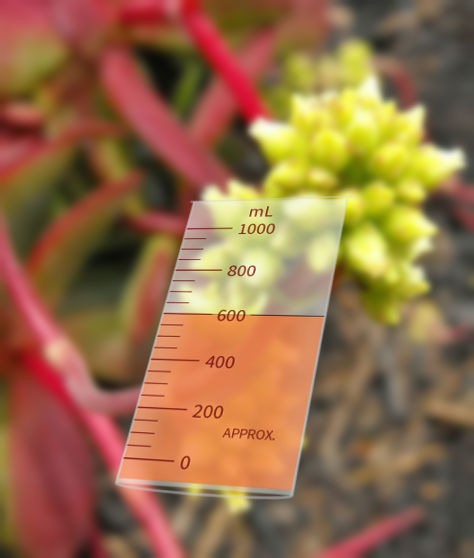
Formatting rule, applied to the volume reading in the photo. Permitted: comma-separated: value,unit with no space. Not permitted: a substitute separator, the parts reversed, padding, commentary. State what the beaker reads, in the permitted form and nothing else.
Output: 600,mL
